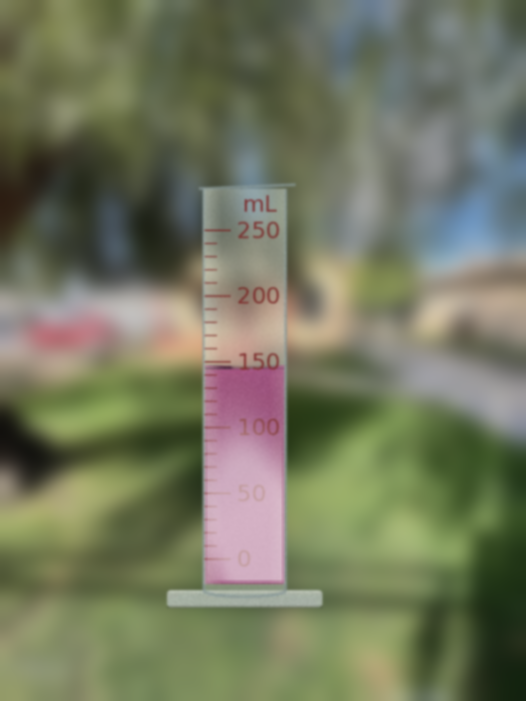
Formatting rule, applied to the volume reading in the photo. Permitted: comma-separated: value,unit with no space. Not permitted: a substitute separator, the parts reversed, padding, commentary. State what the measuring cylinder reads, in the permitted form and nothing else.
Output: 145,mL
